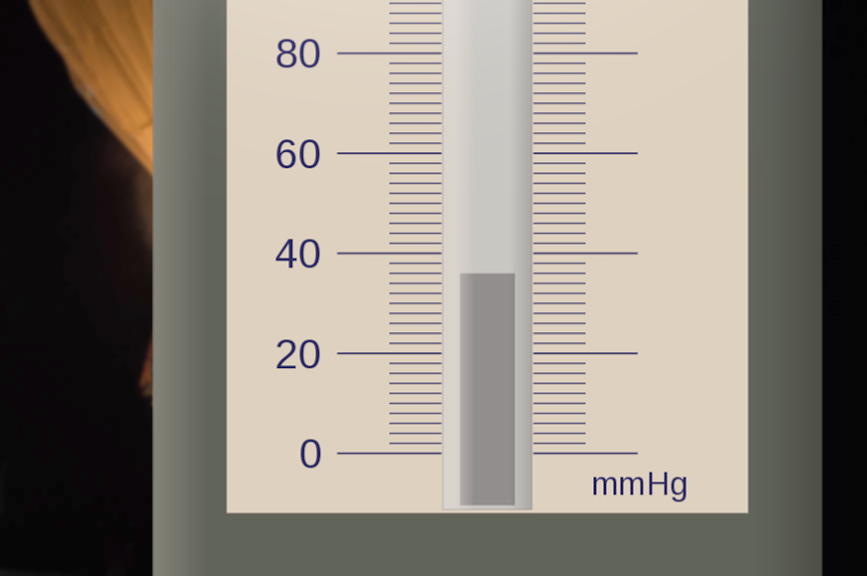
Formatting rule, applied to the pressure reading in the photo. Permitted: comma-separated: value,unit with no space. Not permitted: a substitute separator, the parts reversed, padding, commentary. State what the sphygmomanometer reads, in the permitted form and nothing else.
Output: 36,mmHg
